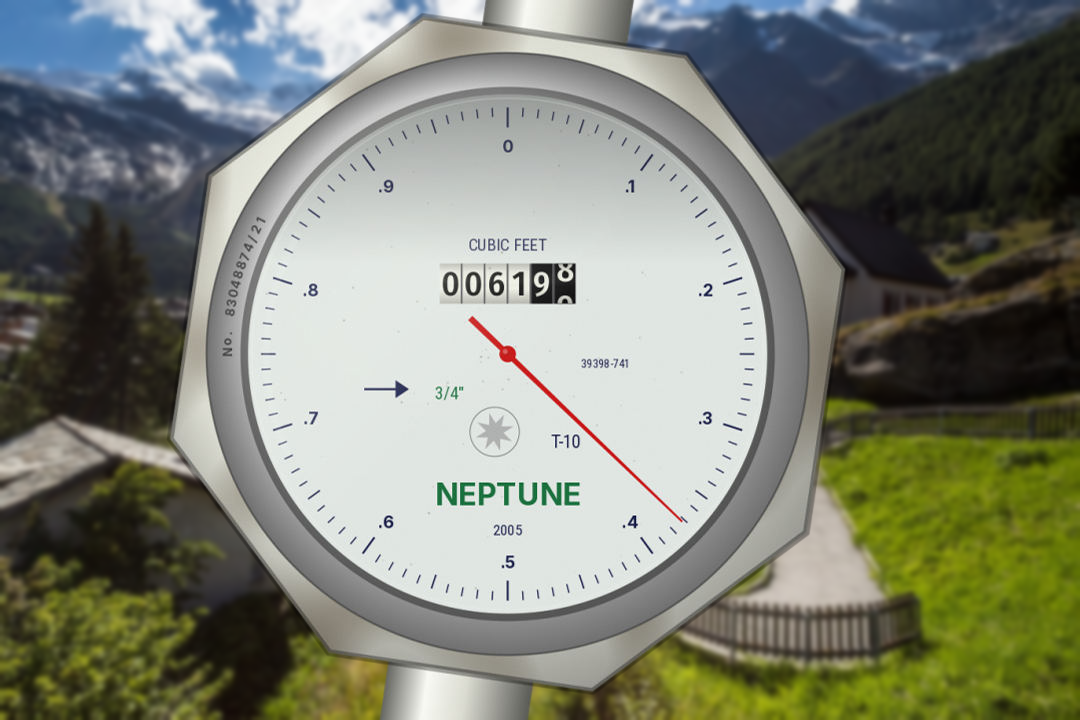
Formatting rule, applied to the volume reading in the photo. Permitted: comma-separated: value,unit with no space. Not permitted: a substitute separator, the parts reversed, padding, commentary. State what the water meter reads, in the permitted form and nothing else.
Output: 6198.37,ft³
